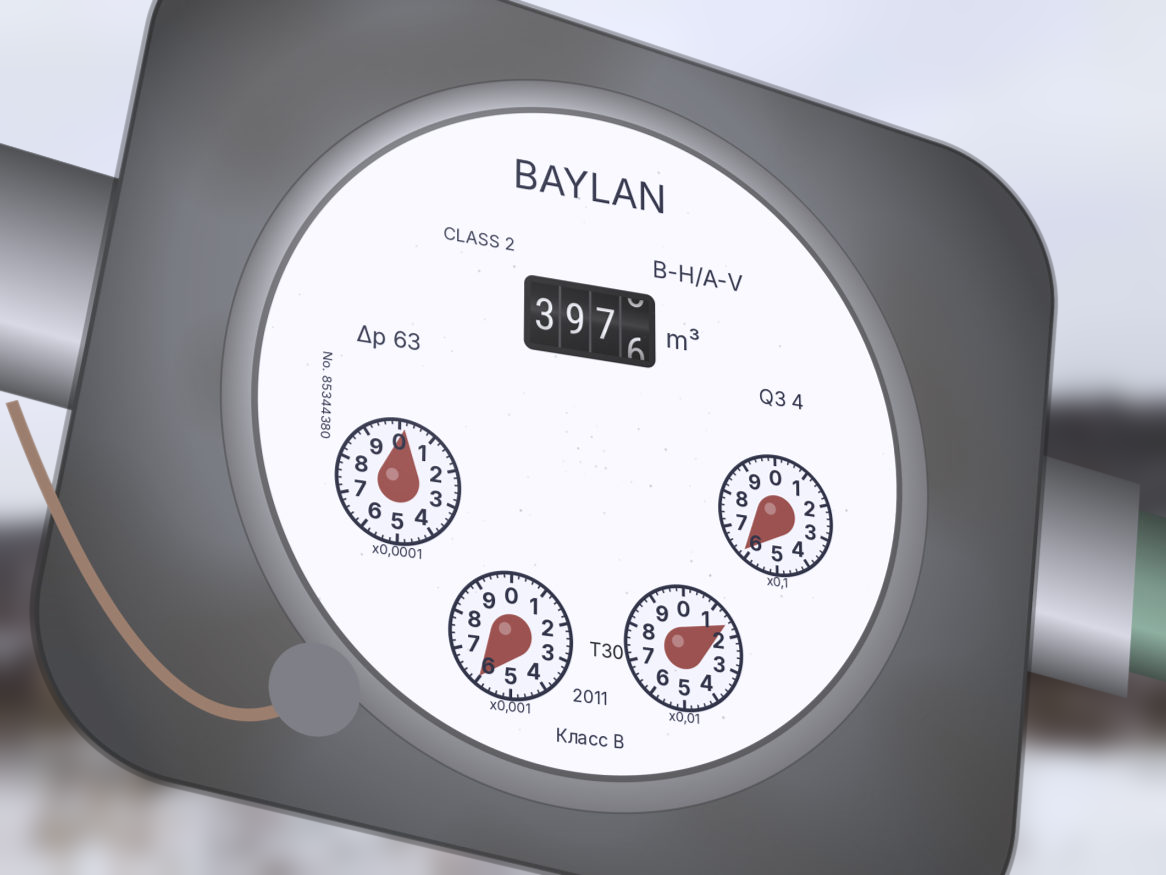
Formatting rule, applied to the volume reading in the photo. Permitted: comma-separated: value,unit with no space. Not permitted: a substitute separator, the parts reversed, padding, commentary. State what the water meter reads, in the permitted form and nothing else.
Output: 3975.6160,m³
